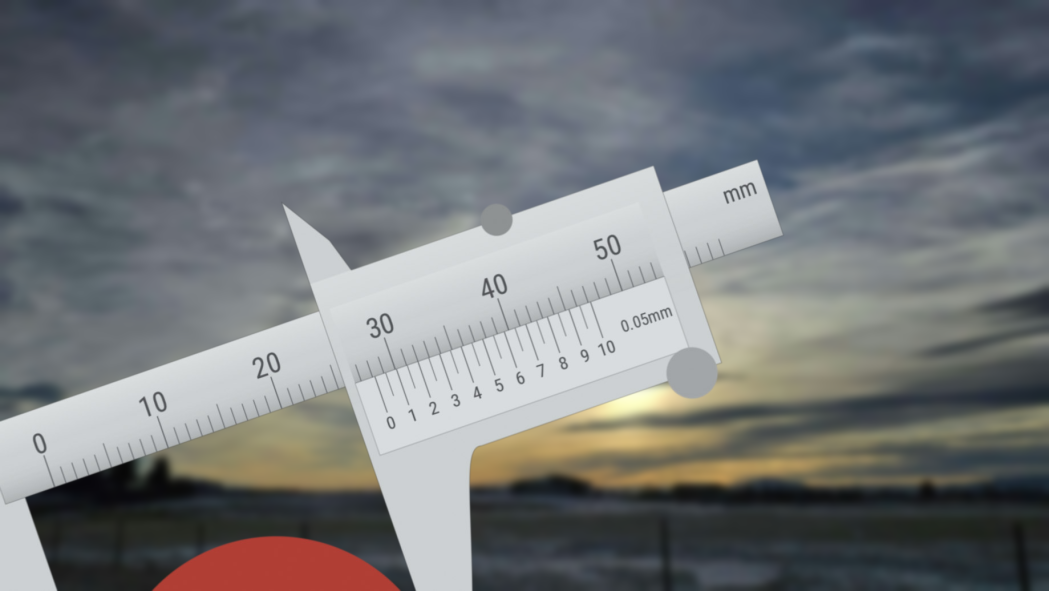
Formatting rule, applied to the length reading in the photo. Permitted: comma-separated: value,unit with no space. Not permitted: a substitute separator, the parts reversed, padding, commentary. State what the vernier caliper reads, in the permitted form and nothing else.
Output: 28.2,mm
